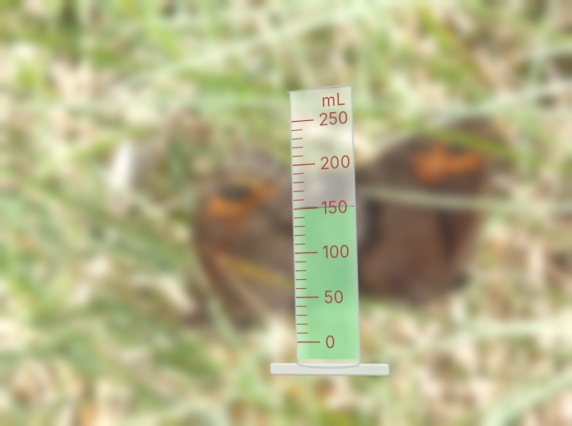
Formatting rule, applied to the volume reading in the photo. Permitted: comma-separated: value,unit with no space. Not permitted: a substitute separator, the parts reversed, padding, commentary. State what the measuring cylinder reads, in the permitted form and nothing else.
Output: 150,mL
